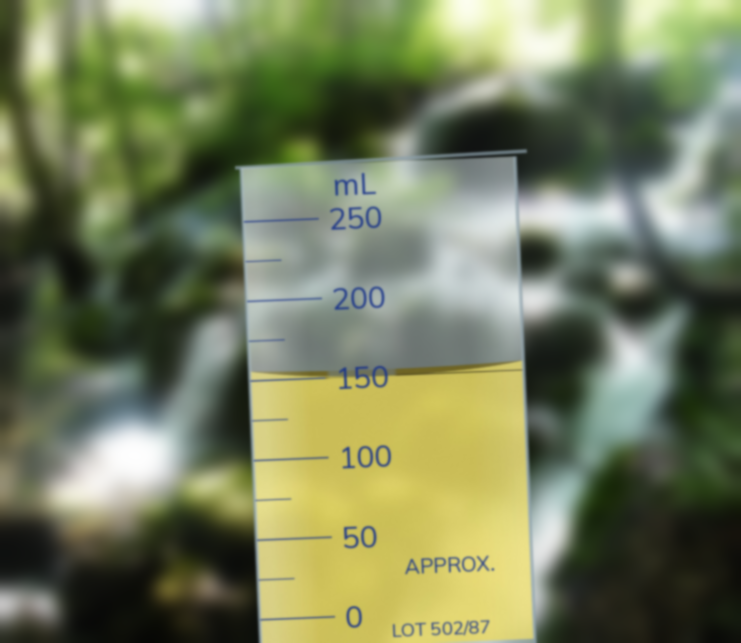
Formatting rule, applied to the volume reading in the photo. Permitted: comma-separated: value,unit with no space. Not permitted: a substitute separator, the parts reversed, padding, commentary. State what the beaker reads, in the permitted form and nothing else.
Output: 150,mL
